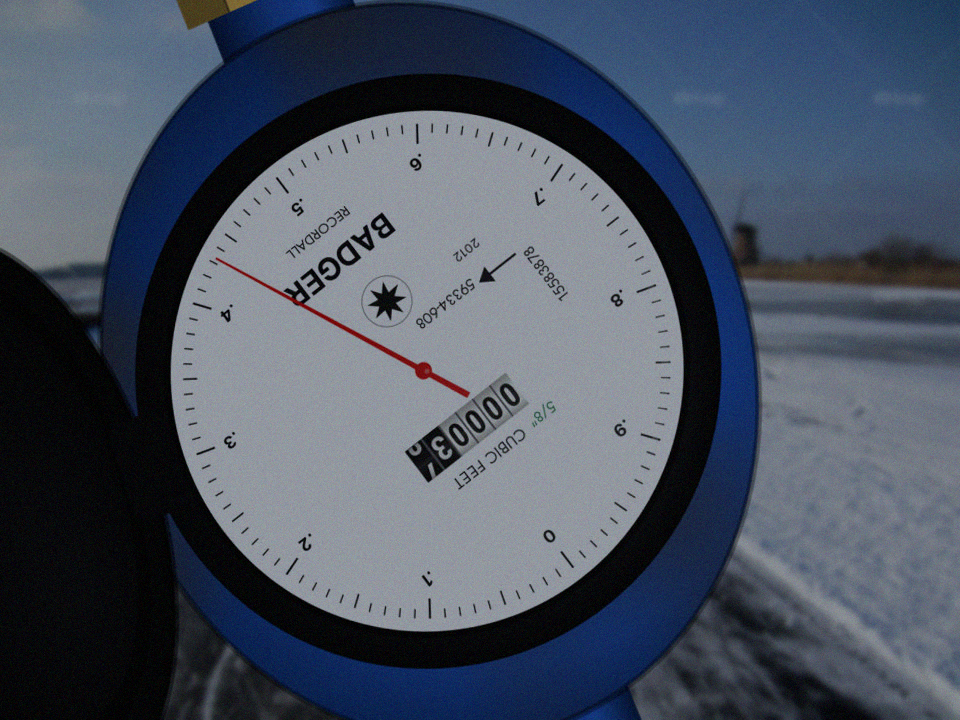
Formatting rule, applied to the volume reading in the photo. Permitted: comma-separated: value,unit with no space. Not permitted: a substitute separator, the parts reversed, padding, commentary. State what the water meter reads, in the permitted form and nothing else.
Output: 37.43,ft³
